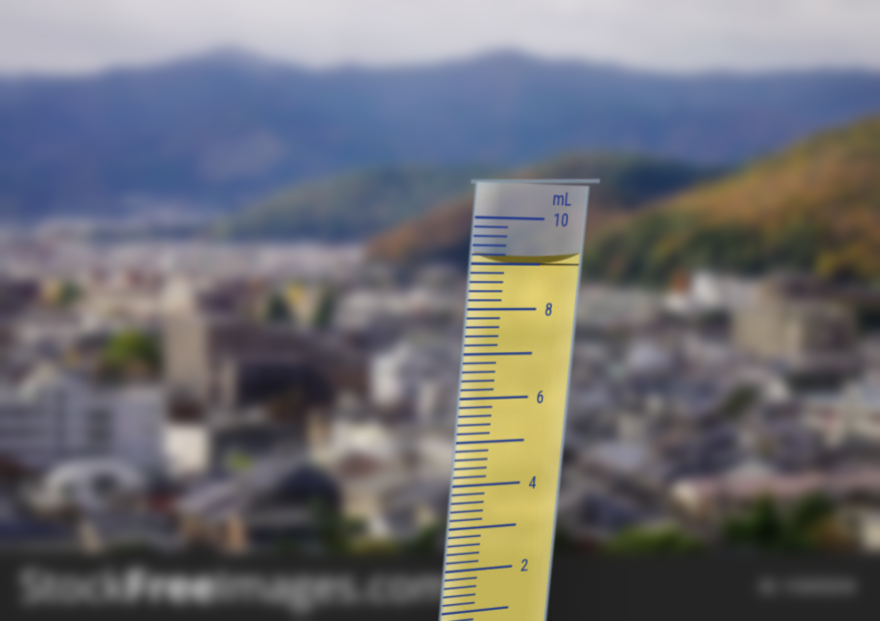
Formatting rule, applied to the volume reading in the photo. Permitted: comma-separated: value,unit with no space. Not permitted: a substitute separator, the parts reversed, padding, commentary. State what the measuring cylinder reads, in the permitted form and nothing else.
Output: 9,mL
